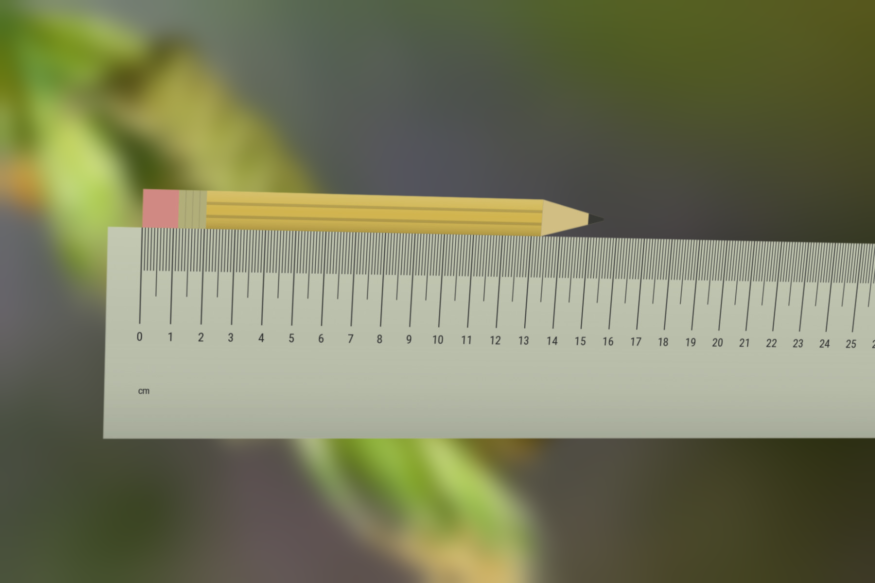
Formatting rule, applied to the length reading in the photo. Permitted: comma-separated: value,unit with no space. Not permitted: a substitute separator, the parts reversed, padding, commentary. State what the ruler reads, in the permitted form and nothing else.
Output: 15.5,cm
